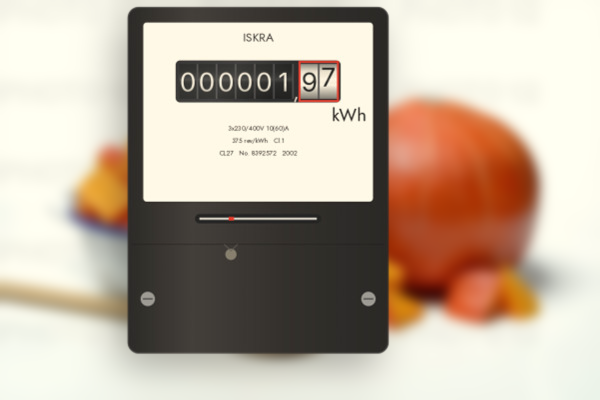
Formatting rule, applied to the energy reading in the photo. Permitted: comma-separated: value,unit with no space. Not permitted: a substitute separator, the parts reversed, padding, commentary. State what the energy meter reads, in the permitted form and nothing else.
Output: 1.97,kWh
